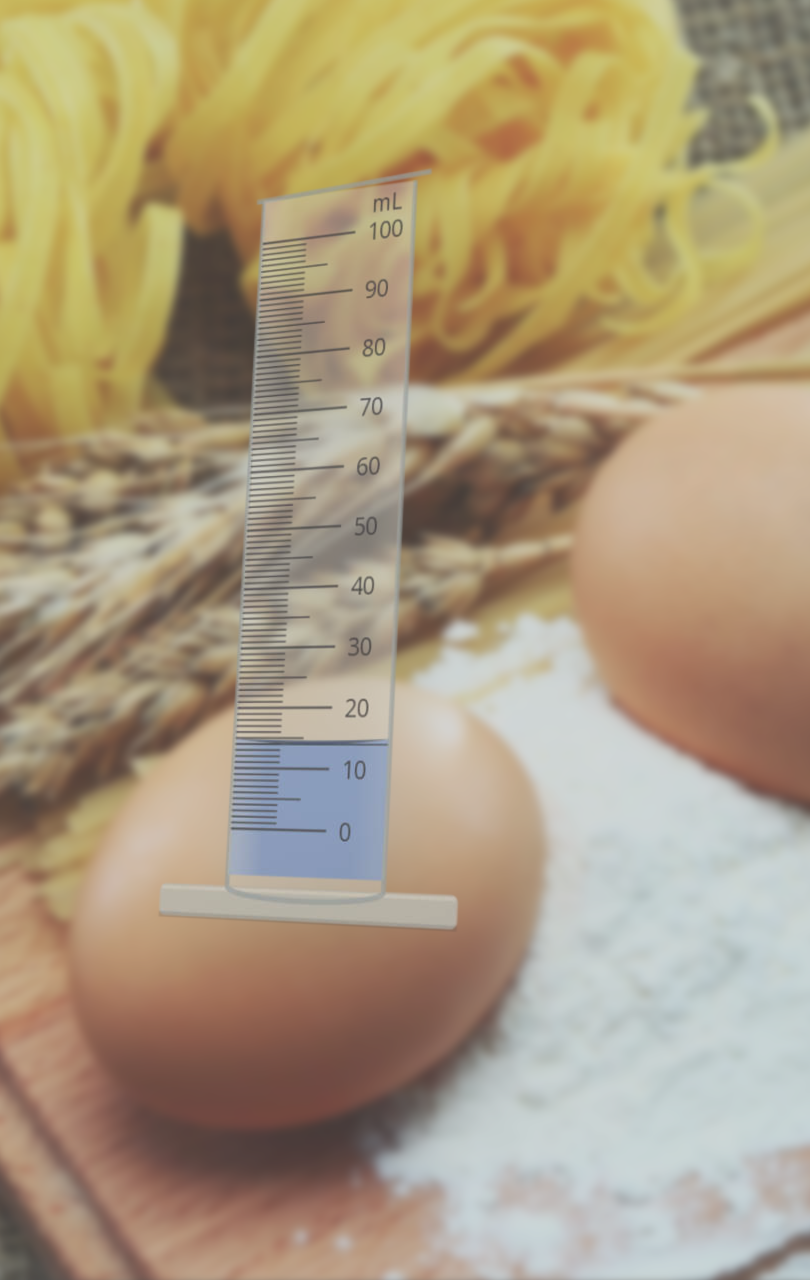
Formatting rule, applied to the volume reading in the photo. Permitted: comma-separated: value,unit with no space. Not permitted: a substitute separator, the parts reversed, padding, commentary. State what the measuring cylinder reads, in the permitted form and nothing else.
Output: 14,mL
